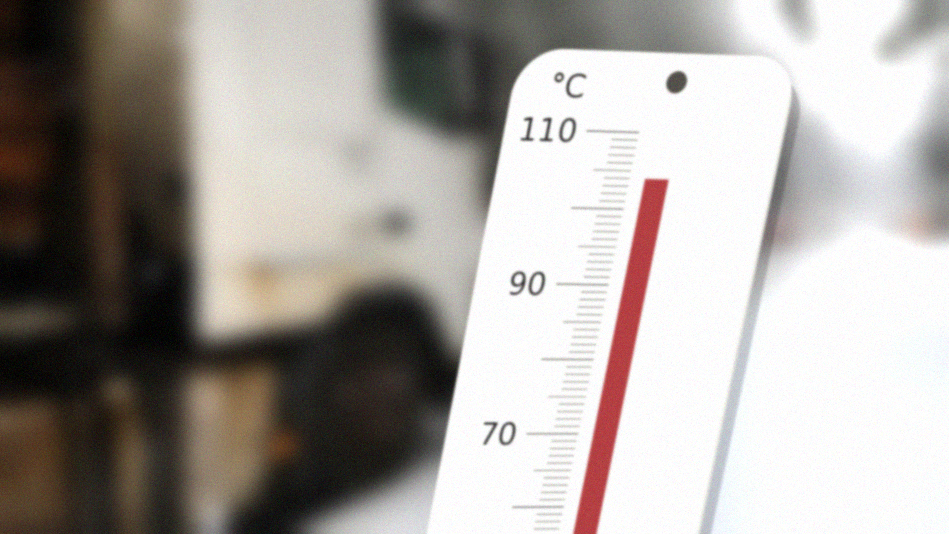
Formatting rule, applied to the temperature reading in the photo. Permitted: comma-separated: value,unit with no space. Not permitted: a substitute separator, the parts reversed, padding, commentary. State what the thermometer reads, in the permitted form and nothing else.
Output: 104,°C
